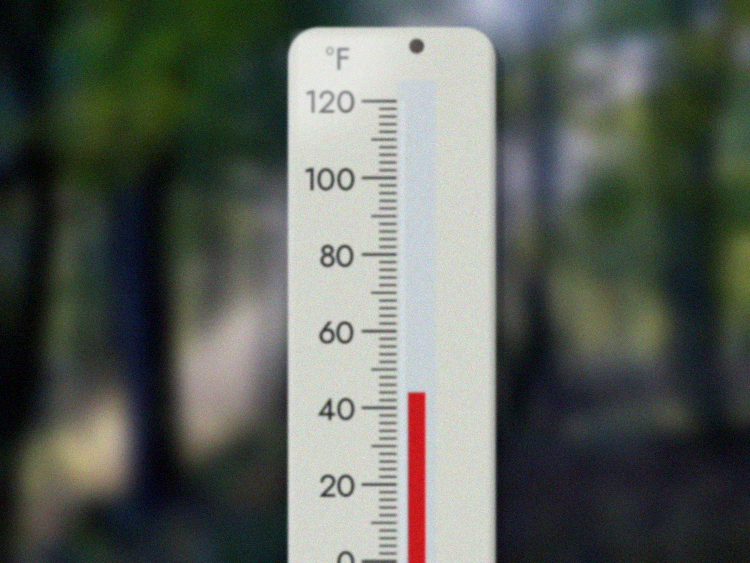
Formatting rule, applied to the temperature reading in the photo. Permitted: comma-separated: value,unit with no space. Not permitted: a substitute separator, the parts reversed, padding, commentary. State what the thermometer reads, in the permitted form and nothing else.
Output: 44,°F
